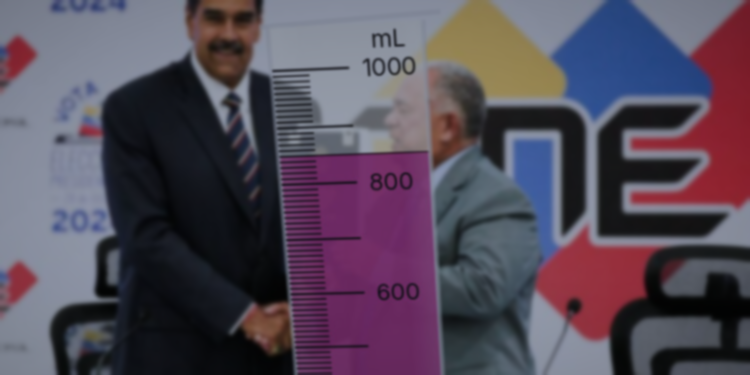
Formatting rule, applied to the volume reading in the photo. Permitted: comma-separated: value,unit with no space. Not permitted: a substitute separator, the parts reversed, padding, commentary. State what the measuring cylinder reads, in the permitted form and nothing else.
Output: 850,mL
